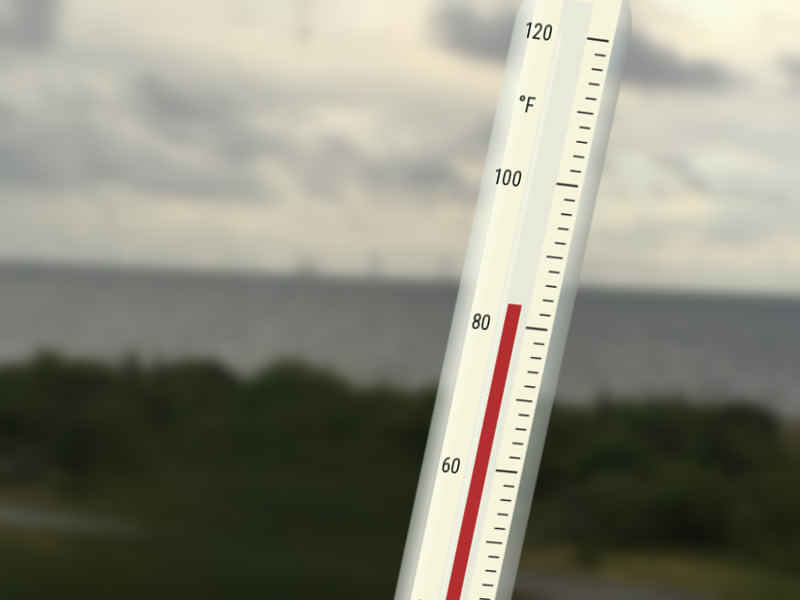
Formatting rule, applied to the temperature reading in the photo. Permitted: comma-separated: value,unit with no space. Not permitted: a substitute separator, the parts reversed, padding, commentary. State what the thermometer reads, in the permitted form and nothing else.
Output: 83,°F
